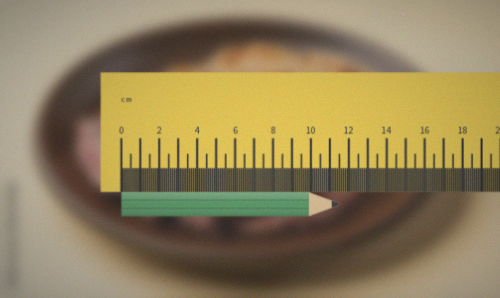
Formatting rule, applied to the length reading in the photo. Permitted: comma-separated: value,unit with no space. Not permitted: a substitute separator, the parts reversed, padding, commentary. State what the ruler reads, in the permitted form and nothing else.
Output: 11.5,cm
